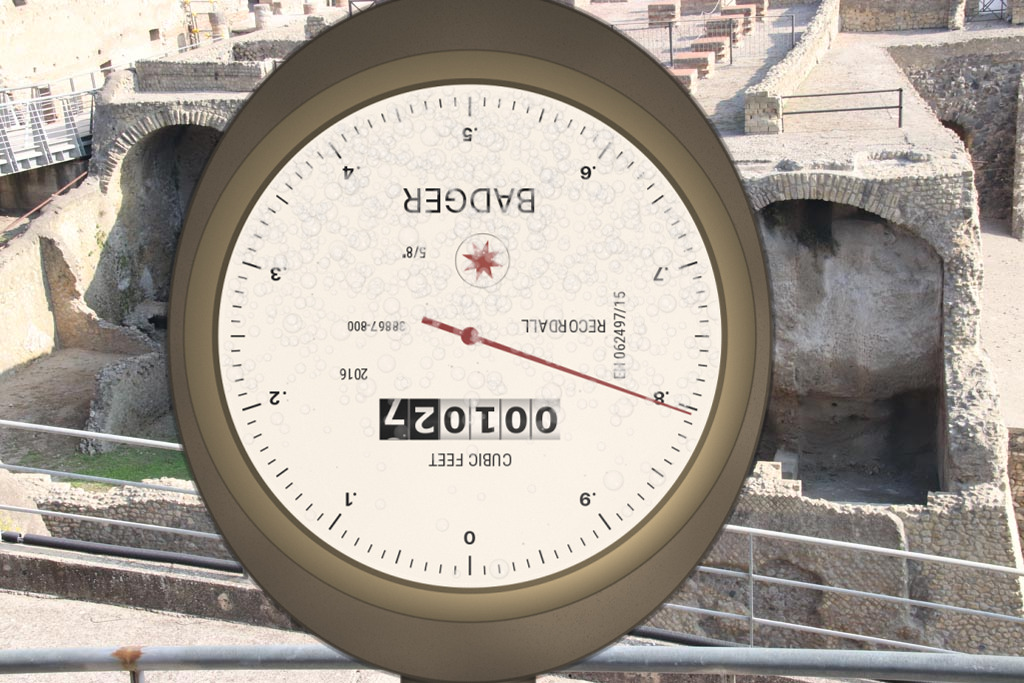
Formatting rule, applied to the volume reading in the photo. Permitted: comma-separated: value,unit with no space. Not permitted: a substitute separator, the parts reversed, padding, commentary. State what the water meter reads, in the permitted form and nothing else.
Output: 1026.80,ft³
